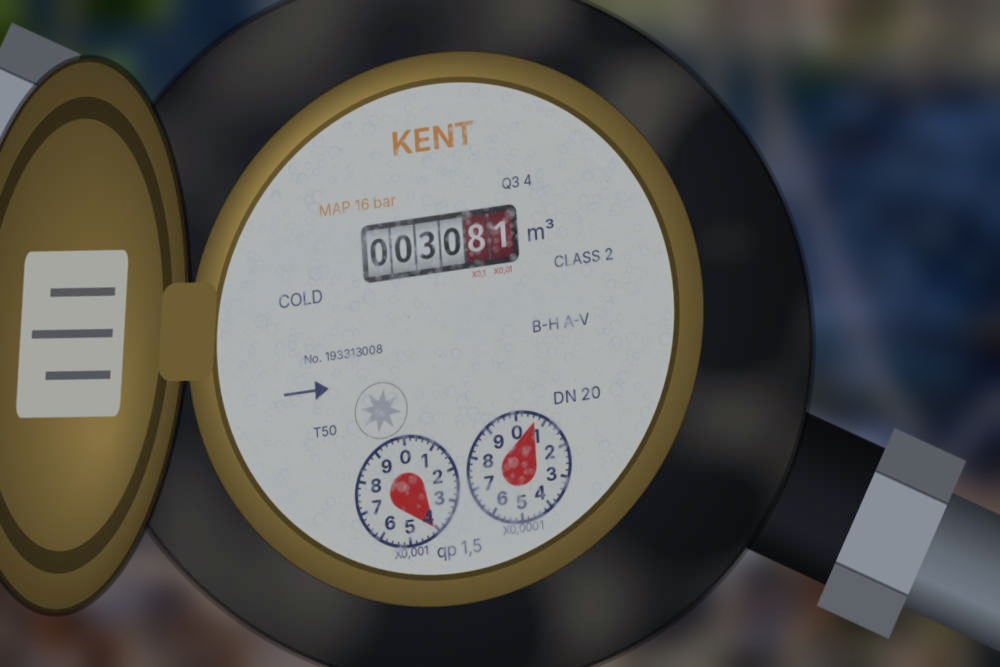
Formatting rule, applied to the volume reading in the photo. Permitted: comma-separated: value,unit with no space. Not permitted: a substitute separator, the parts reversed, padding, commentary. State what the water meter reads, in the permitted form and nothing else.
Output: 30.8140,m³
